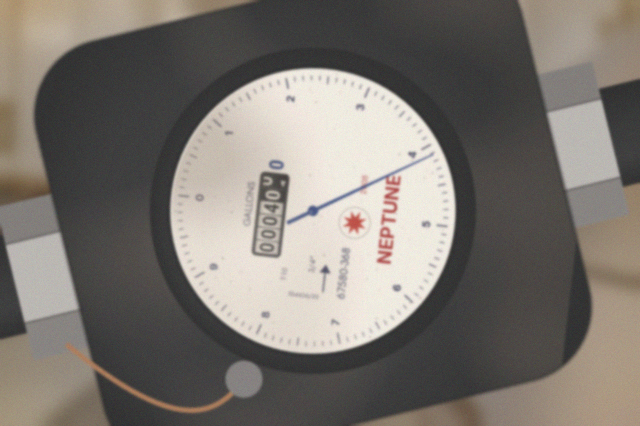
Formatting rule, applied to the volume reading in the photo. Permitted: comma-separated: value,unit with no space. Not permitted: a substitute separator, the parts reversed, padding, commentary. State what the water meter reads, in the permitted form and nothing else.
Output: 4004.1,gal
